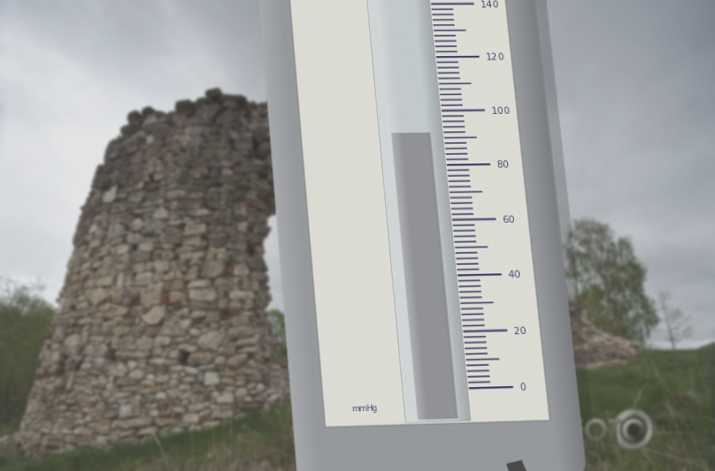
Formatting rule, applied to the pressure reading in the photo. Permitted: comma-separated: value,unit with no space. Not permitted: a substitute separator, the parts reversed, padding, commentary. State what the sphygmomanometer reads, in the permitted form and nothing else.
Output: 92,mmHg
